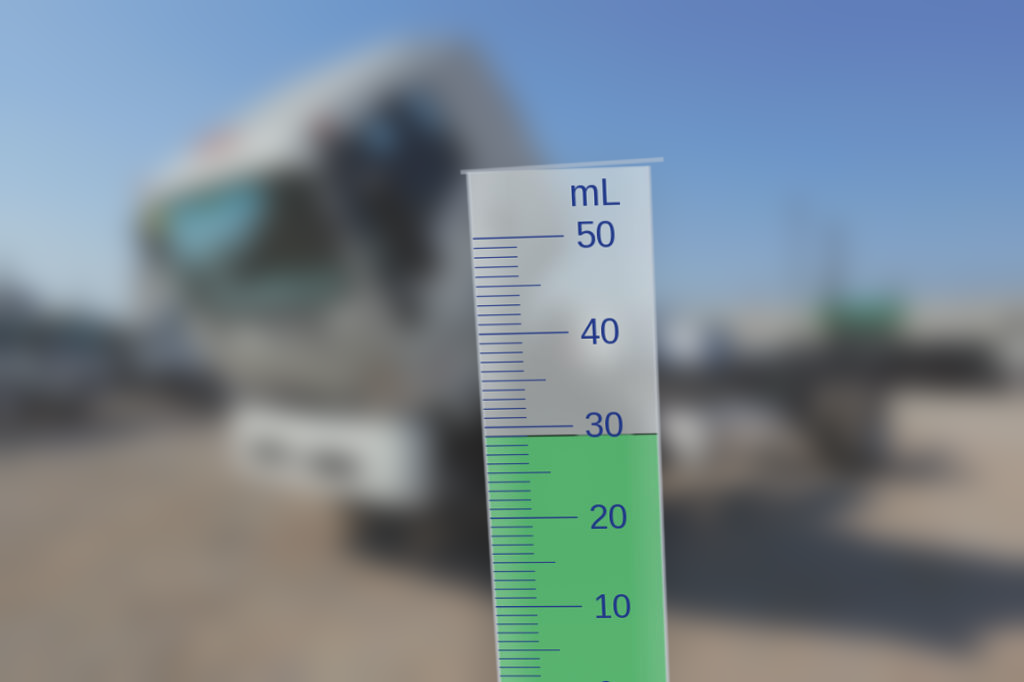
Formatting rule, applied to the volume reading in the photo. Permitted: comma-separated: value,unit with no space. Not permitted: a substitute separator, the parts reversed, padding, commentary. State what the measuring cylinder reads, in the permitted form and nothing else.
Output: 29,mL
